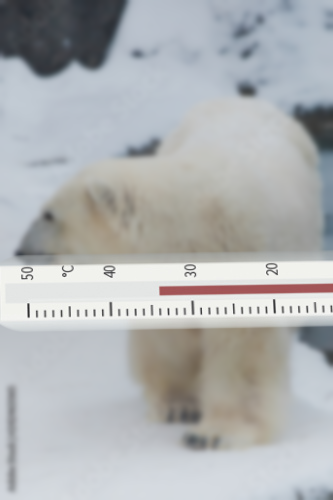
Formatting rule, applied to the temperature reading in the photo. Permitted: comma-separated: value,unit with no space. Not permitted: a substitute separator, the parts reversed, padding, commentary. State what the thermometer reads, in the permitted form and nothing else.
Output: 34,°C
